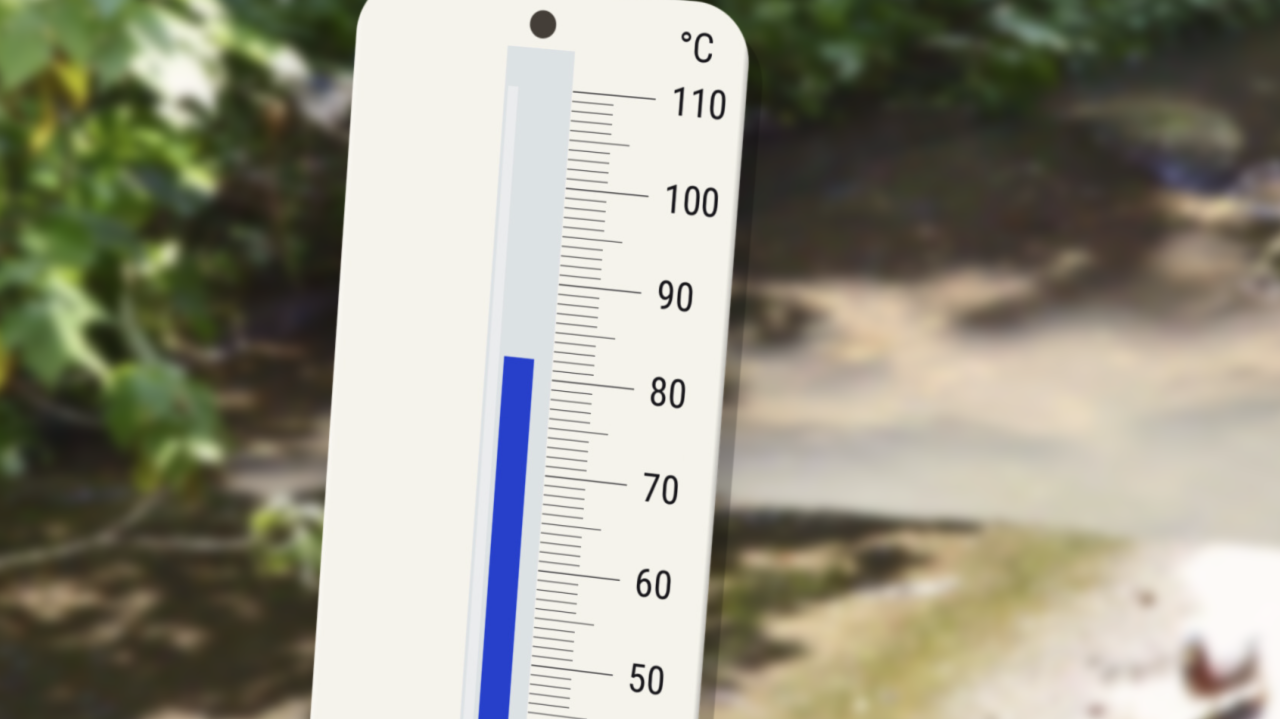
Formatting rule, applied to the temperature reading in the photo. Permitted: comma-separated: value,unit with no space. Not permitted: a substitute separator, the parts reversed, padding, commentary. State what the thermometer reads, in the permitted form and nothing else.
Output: 82,°C
